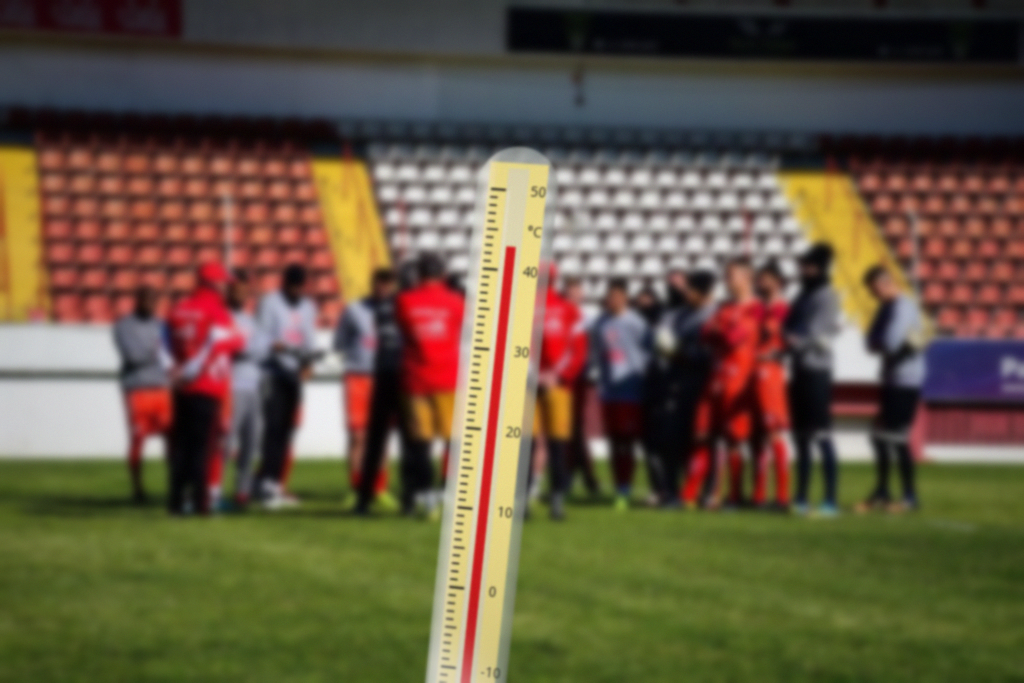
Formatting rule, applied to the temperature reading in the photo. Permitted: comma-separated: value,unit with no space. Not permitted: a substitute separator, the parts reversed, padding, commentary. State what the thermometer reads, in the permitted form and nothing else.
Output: 43,°C
